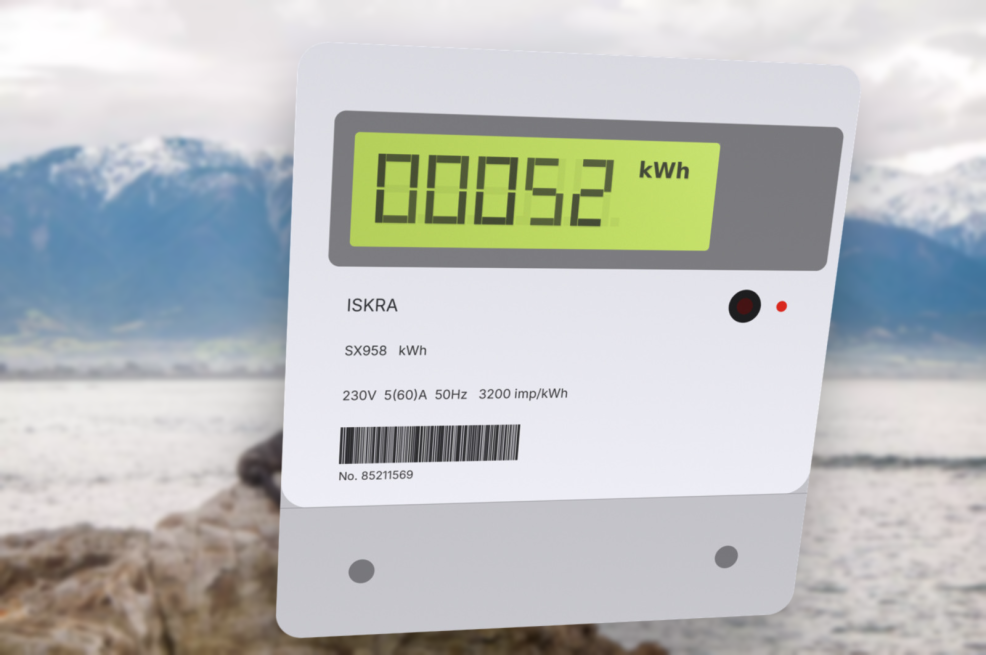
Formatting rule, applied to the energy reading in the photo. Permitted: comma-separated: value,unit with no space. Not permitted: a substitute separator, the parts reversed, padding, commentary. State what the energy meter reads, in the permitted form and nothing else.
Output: 52,kWh
